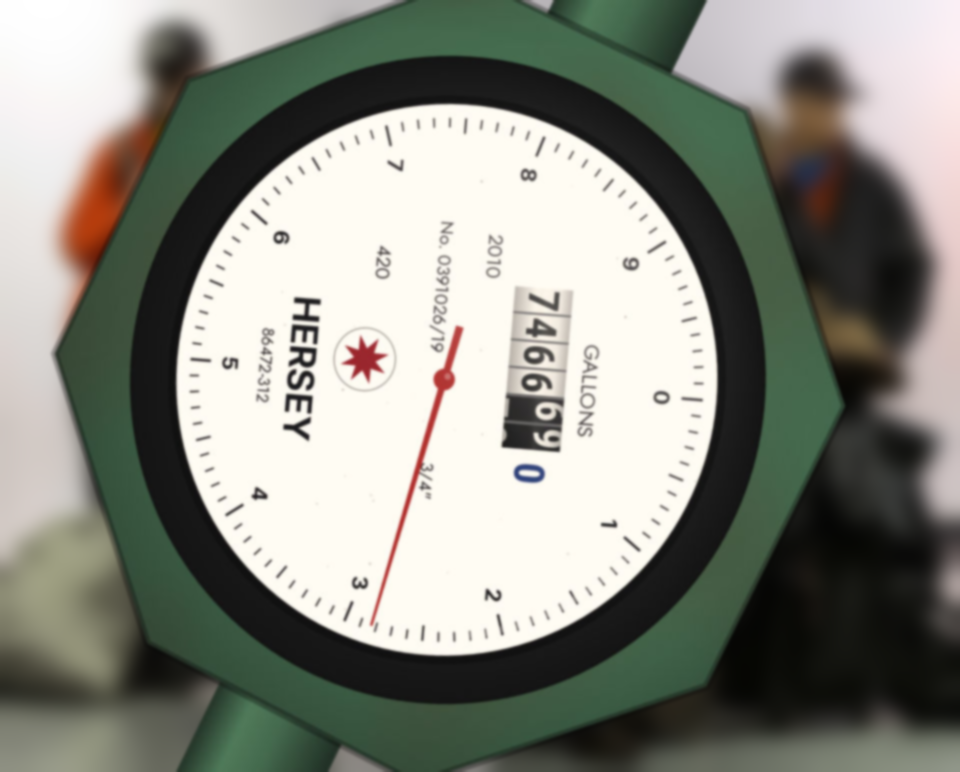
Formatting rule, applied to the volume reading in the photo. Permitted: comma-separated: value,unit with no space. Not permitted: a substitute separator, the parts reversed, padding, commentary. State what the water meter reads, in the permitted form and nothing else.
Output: 7466692.8,gal
